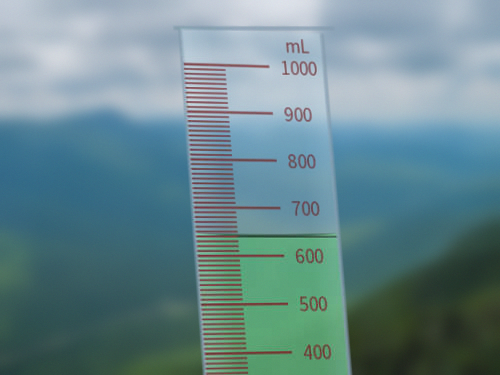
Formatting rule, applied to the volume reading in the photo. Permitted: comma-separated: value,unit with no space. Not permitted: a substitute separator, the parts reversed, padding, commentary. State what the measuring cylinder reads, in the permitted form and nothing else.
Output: 640,mL
